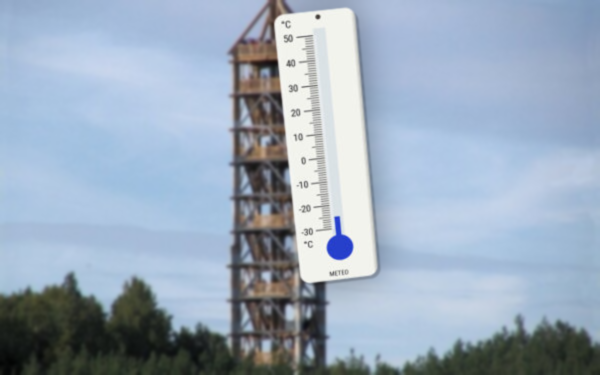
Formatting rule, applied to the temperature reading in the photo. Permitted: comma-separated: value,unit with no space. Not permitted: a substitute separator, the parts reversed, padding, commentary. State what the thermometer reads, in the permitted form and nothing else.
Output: -25,°C
